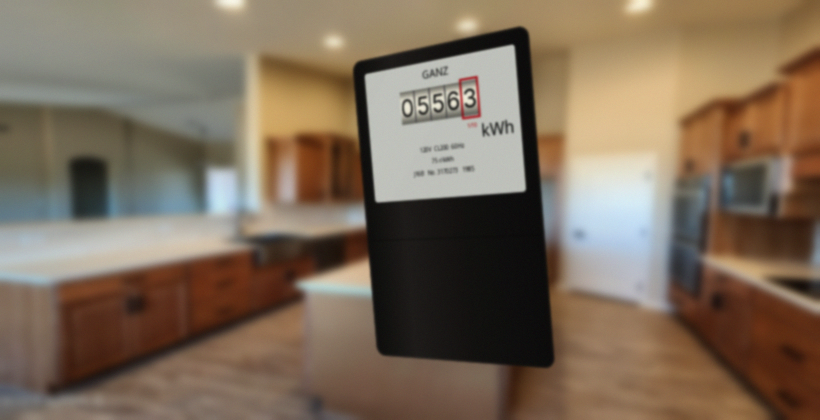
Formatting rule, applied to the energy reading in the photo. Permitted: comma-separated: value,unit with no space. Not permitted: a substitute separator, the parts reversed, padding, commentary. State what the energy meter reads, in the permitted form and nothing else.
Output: 556.3,kWh
